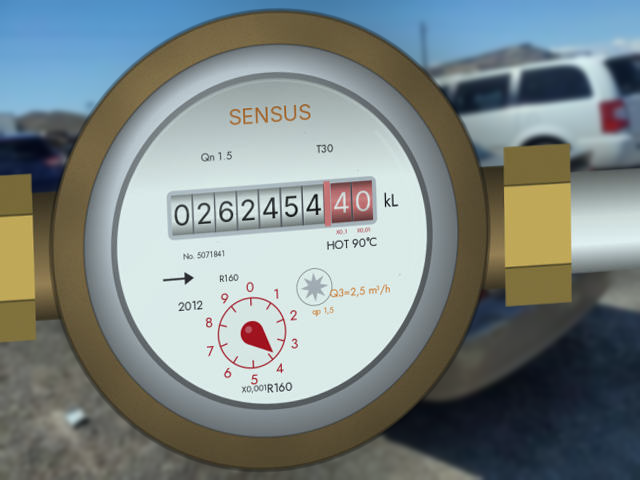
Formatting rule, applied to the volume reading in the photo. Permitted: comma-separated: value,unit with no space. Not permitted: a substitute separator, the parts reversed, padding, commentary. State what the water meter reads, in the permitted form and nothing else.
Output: 262454.403,kL
